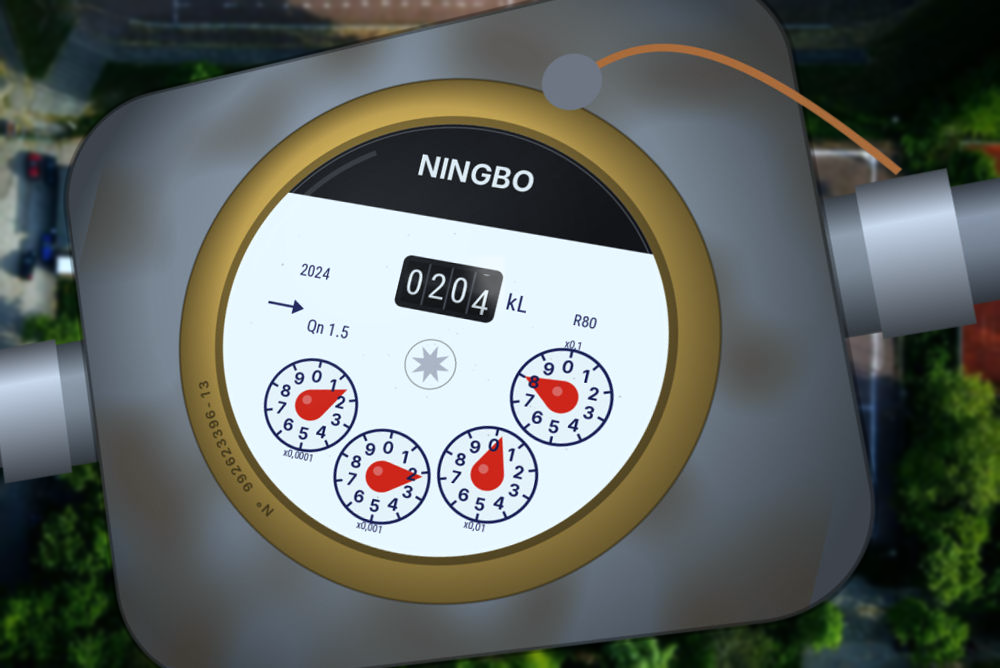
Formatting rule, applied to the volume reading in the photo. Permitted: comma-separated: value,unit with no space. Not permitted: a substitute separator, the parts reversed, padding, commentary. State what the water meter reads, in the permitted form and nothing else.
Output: 203.8021,kL
